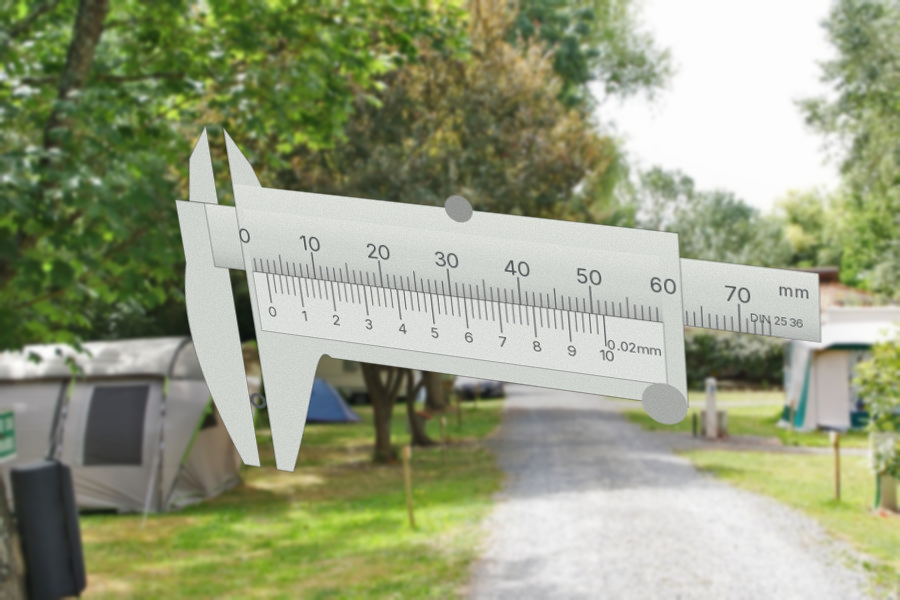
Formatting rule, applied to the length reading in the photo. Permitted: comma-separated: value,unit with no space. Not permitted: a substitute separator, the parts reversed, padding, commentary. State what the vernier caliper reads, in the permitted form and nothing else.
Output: 2.6,mm
